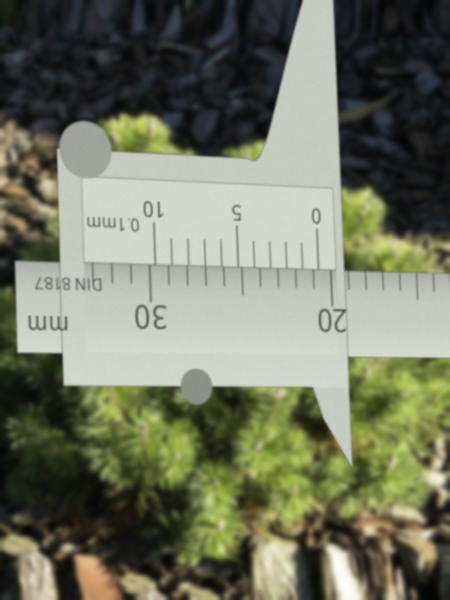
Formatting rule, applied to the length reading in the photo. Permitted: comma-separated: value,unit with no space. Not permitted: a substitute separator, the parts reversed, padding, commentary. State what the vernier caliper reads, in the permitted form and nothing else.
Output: 20.7,mm
